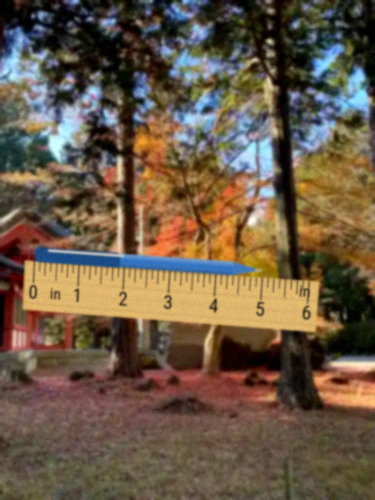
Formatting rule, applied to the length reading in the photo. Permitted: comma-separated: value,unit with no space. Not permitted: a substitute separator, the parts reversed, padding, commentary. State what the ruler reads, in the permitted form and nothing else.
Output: 5,in
